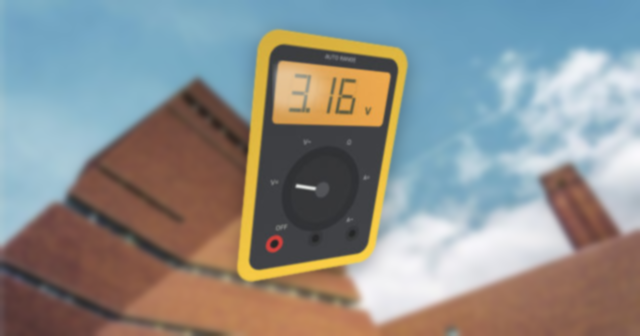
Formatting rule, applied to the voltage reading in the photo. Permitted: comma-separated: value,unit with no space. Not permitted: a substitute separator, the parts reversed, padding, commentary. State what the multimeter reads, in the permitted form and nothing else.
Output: 3.16,V
